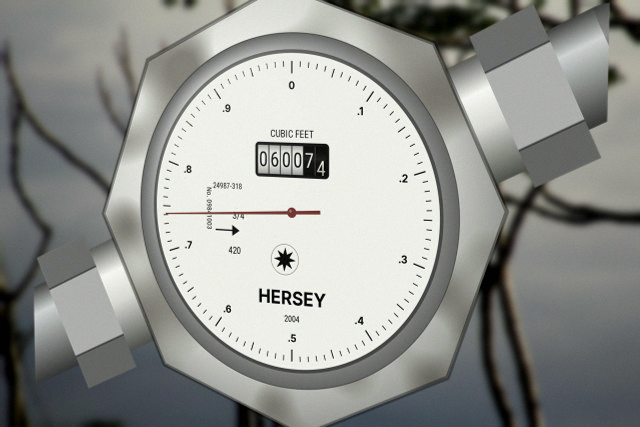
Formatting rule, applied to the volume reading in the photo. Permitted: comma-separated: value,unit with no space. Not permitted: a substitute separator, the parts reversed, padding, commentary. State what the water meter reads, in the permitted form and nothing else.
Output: 60073.74,ft³
